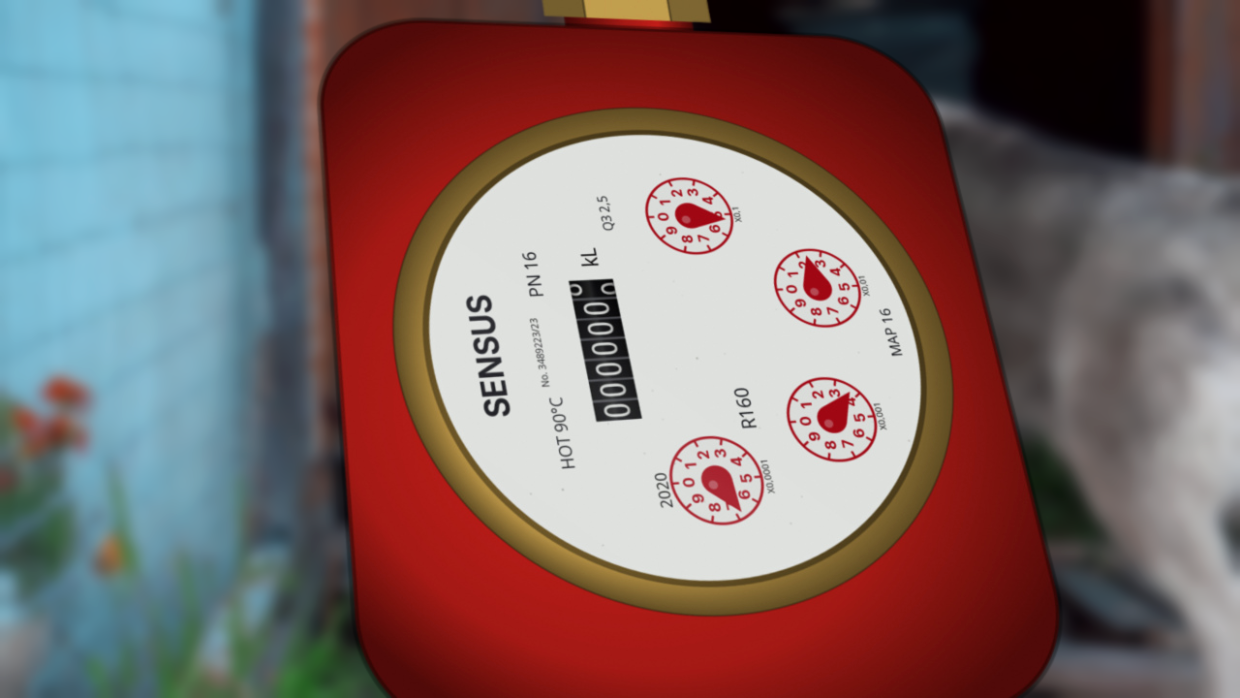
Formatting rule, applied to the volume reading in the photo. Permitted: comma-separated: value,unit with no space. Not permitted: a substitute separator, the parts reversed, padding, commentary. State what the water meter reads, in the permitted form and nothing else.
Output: 8.5236,kL
